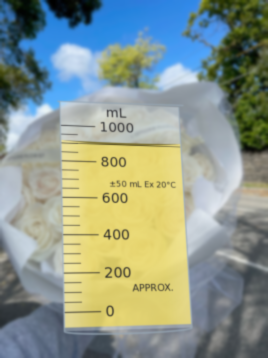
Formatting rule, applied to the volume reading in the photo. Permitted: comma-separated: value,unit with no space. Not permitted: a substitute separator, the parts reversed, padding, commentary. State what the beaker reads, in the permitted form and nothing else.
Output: 900,mL
